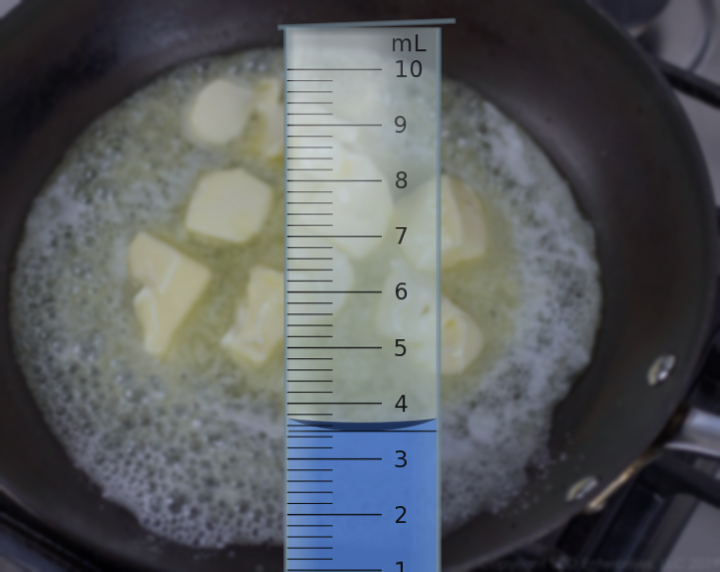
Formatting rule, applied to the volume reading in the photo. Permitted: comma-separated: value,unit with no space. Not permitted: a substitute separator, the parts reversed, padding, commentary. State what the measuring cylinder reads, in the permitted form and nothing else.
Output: 3.5,mL
